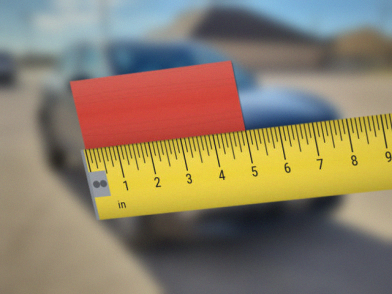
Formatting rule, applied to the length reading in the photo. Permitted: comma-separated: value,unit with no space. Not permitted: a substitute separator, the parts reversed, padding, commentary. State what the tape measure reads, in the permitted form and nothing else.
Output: 5,in
